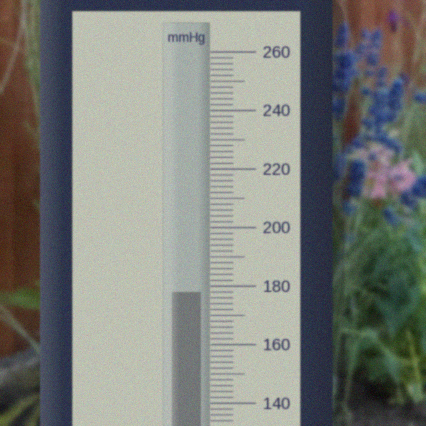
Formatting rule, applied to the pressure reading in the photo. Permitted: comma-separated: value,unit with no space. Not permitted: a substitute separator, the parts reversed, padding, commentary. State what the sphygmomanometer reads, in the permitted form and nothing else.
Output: 178,mmHg
